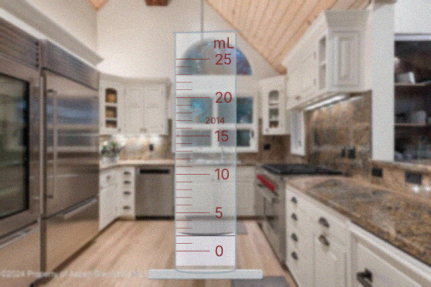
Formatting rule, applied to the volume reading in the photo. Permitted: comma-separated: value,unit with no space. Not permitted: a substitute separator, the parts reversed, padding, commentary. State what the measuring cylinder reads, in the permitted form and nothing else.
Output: 2,mL
